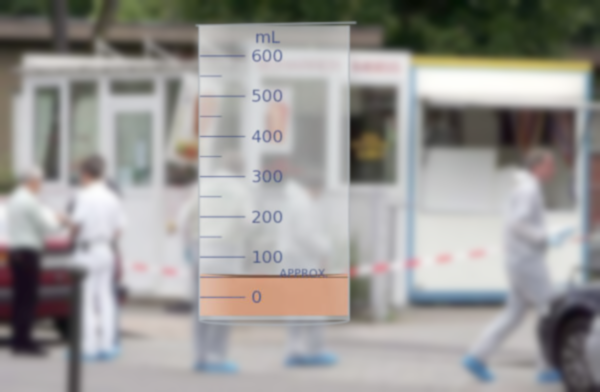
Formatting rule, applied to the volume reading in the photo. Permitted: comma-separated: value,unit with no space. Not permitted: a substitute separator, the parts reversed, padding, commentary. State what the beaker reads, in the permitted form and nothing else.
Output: 50,mL
